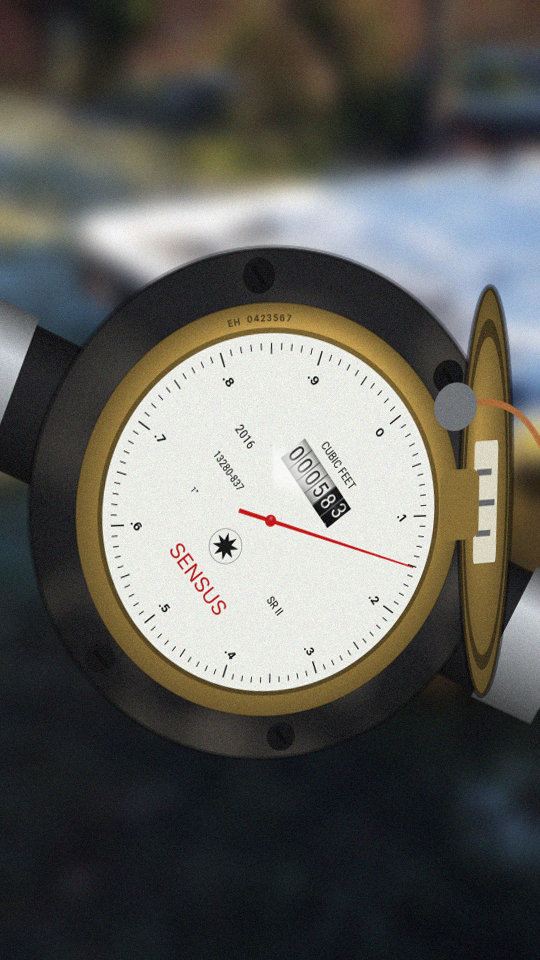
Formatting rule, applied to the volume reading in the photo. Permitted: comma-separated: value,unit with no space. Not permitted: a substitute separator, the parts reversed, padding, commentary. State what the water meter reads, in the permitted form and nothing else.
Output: 583.15,ft³
